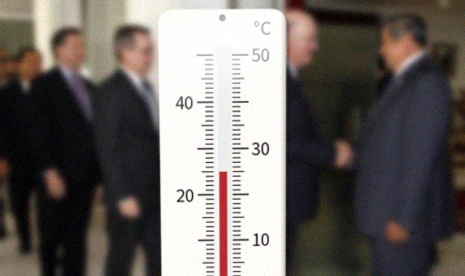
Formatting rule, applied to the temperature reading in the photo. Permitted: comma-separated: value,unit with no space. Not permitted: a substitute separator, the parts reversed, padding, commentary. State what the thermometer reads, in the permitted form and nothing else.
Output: 25,°C
